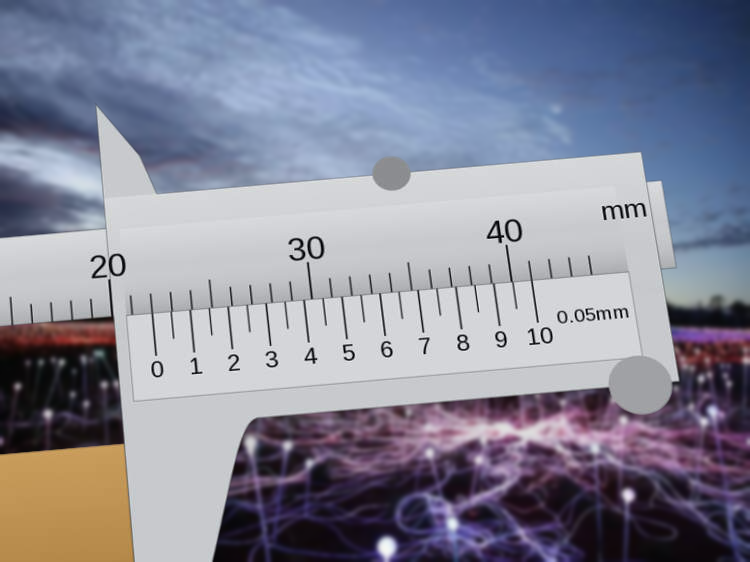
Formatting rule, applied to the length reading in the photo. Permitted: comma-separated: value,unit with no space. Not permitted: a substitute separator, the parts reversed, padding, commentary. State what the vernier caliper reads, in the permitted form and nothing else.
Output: 22.0,mm
